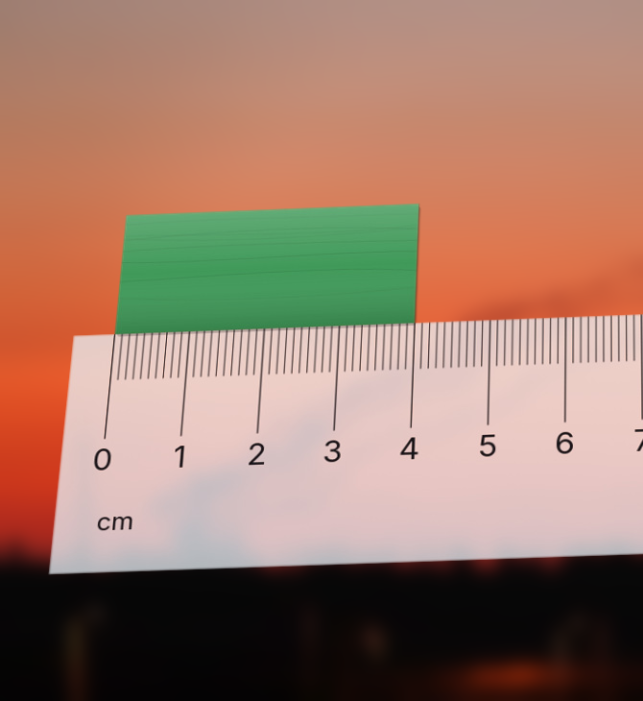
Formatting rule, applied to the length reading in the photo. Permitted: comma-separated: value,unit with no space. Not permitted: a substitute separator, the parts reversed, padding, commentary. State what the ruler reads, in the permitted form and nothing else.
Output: 4,cm
